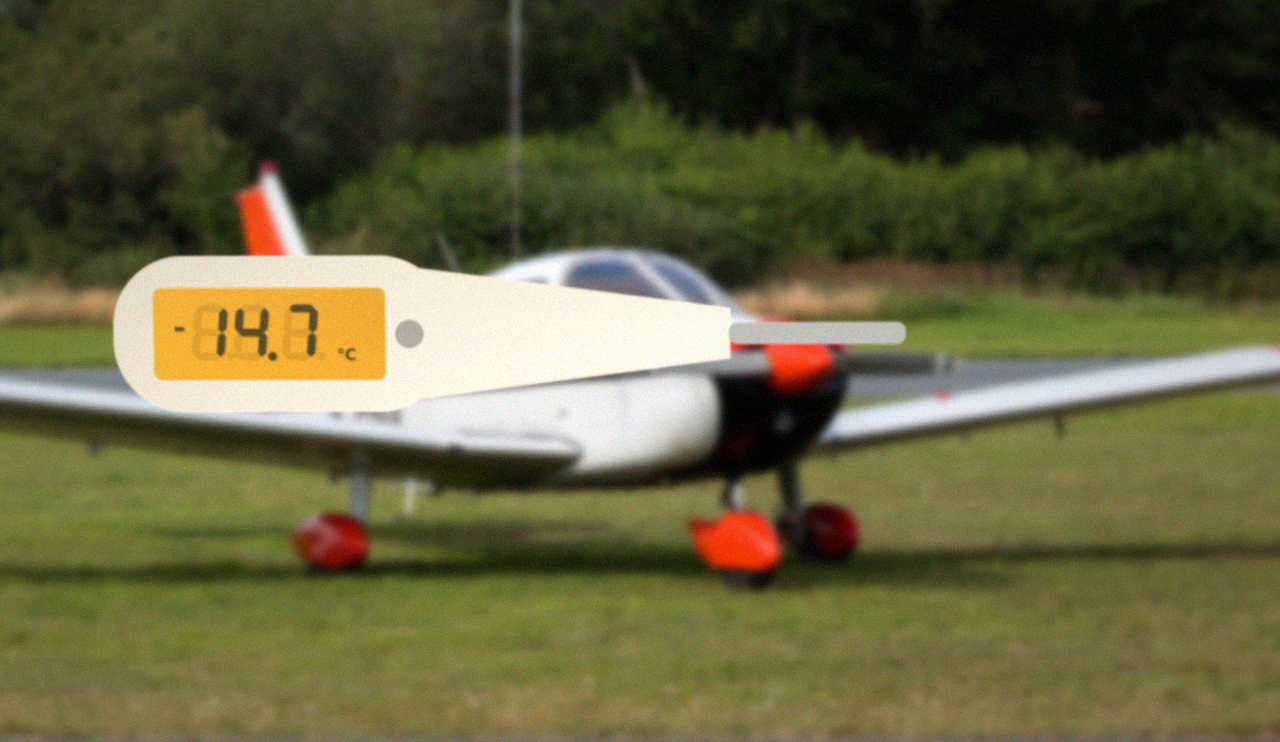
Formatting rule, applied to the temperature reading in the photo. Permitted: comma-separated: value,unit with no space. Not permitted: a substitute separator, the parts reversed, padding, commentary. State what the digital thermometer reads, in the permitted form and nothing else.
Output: -14.7,°C
